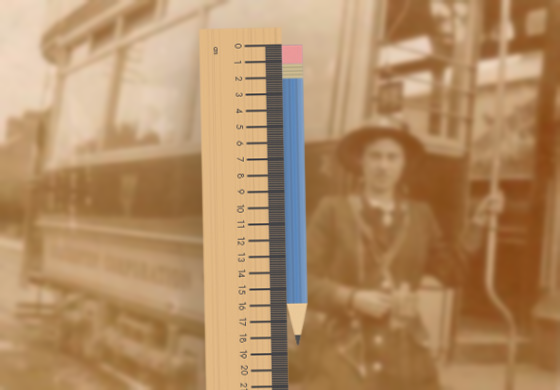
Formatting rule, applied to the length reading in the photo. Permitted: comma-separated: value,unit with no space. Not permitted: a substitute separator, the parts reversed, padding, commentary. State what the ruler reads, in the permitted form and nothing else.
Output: 18.5,cm
